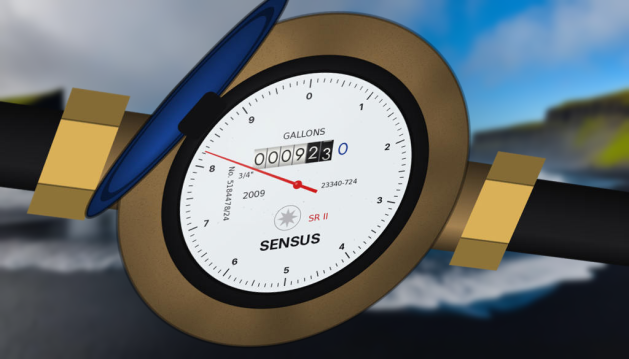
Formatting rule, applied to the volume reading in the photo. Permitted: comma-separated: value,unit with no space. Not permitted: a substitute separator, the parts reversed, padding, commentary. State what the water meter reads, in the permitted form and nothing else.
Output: 9228.2,gal
